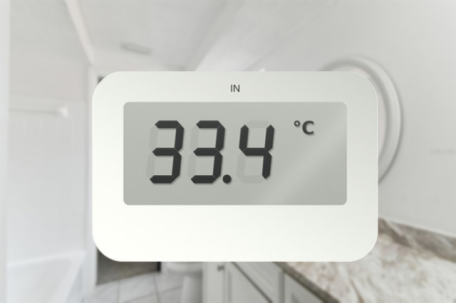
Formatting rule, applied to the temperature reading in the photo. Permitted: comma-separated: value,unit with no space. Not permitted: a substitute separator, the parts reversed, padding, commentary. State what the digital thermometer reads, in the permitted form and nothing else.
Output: 33.4,°C
